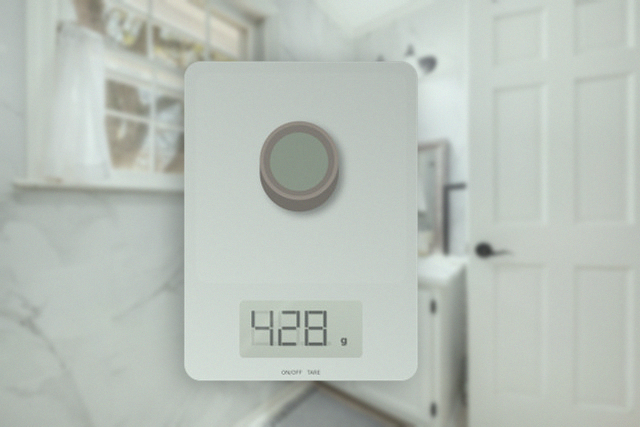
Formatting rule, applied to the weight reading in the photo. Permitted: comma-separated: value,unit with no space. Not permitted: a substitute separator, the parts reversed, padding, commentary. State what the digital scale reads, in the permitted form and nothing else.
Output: 428,g
